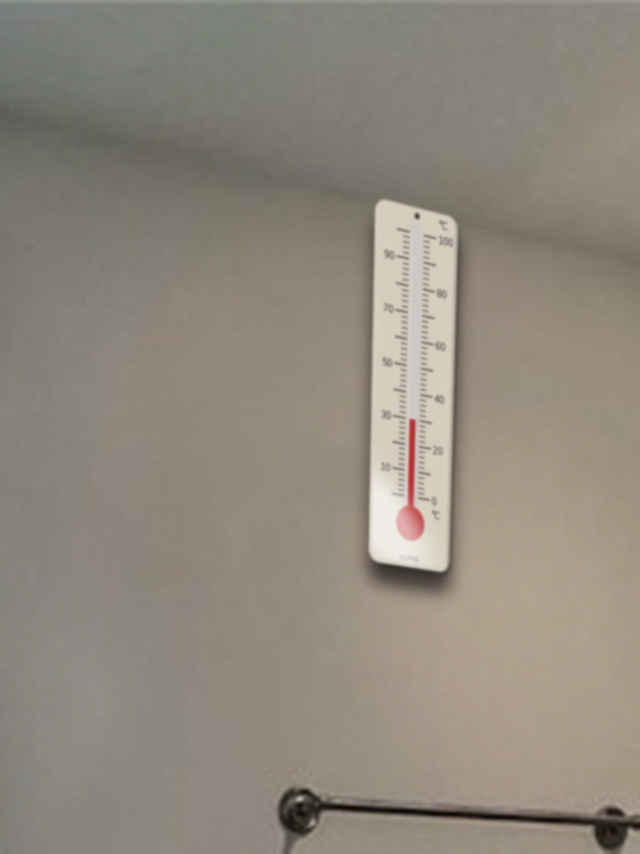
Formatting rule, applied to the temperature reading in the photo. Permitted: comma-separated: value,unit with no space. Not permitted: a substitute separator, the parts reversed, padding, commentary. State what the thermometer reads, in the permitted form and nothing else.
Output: 30,°C
